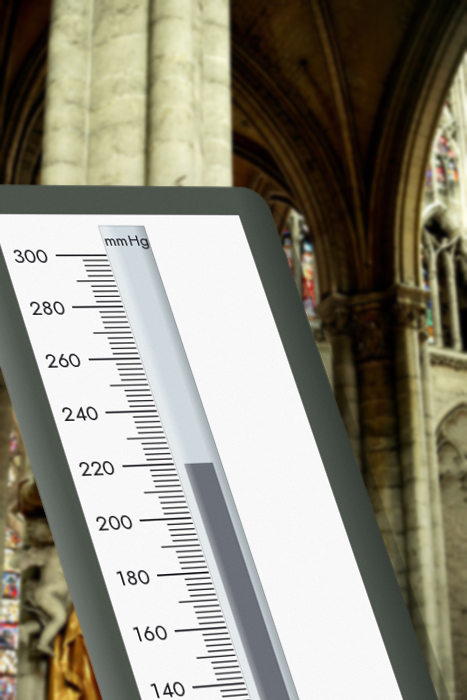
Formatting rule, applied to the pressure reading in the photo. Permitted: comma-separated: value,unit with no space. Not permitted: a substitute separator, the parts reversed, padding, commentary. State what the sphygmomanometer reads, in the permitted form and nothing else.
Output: 220,mmHg
